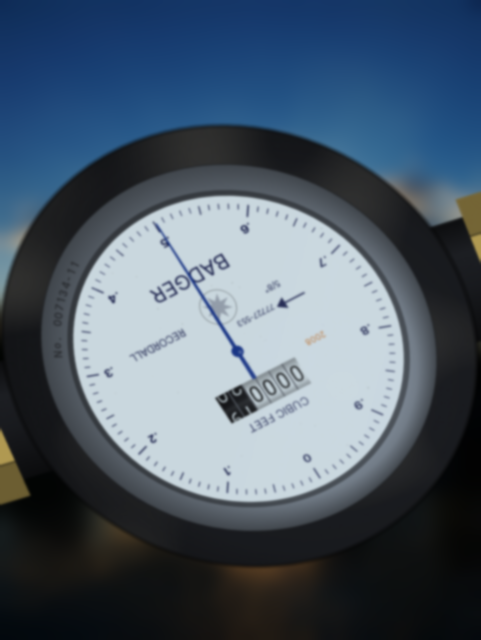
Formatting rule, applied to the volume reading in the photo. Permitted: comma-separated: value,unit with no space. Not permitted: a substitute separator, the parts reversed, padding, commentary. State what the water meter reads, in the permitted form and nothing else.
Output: 19.50,ft³
